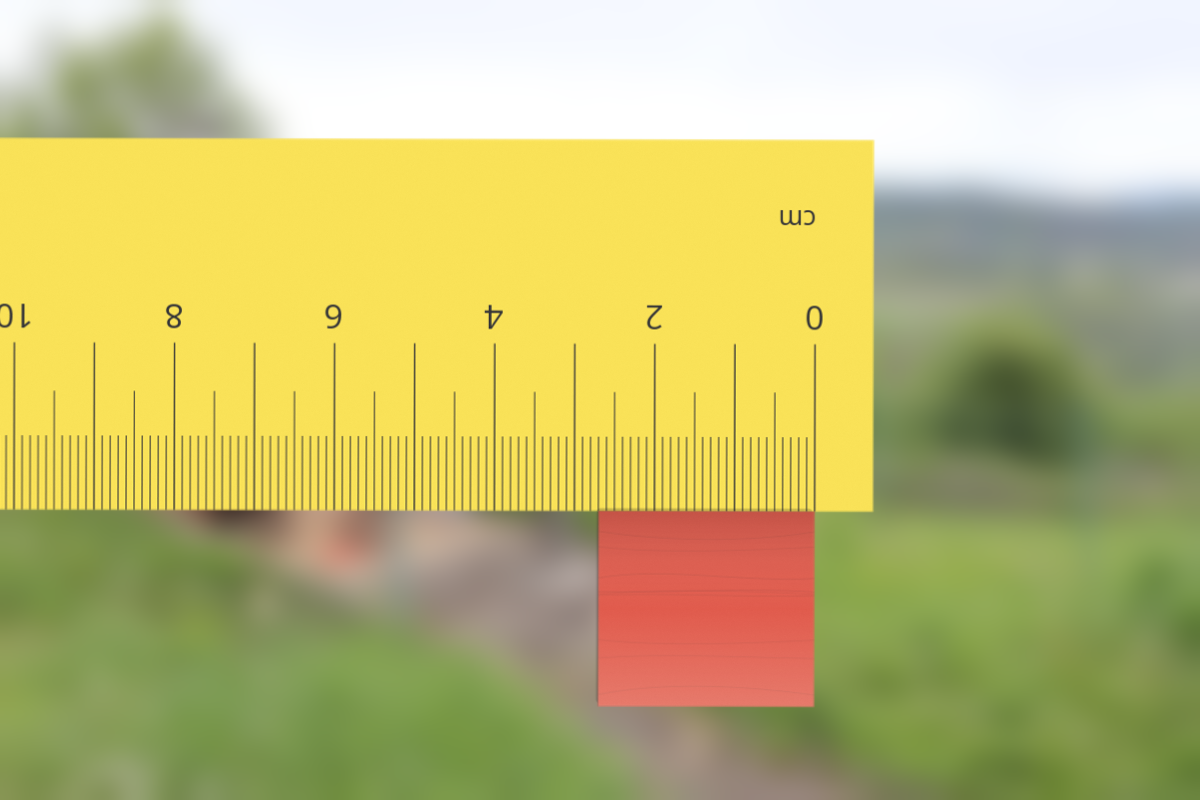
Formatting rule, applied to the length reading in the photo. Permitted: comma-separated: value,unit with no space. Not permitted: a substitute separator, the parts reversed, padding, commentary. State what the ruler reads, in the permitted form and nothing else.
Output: 2.7,cm
